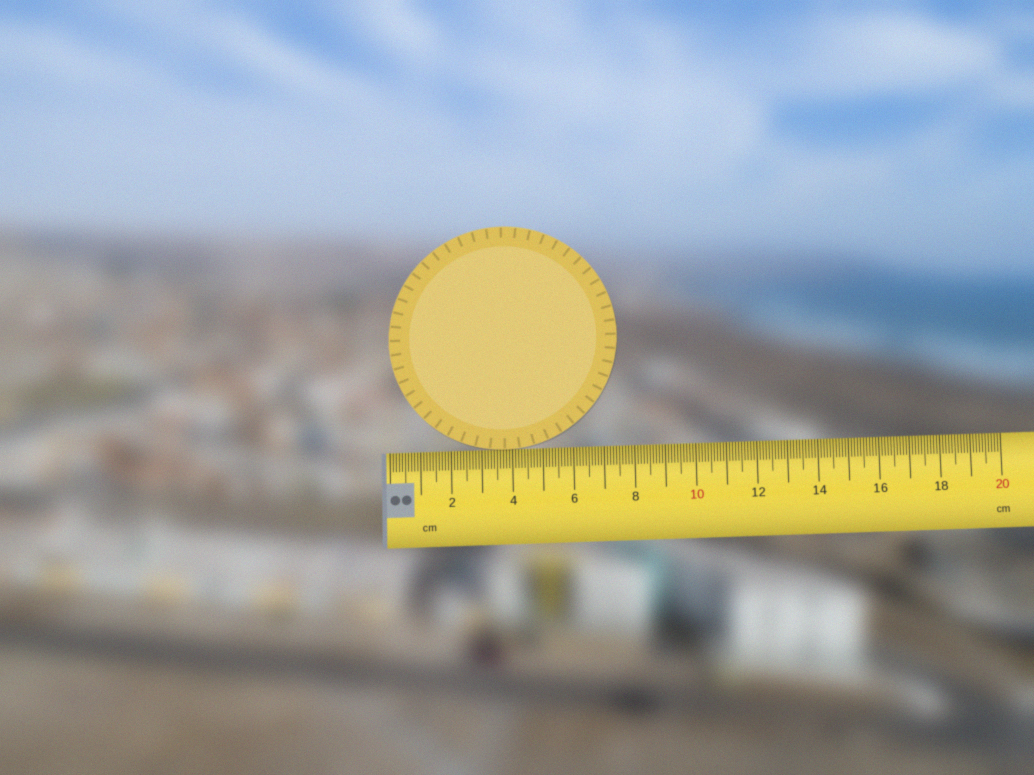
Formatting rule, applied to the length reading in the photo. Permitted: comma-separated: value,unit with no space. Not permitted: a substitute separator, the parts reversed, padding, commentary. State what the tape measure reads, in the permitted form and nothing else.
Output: 7.5,cm
